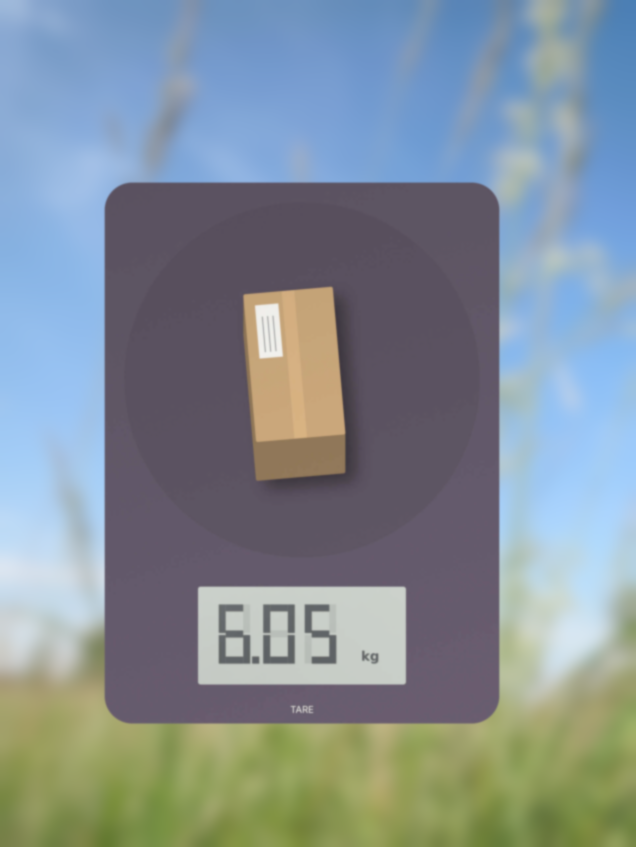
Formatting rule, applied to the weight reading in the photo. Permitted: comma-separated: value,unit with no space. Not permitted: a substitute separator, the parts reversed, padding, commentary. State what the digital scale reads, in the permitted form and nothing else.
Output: 6.05,kg
